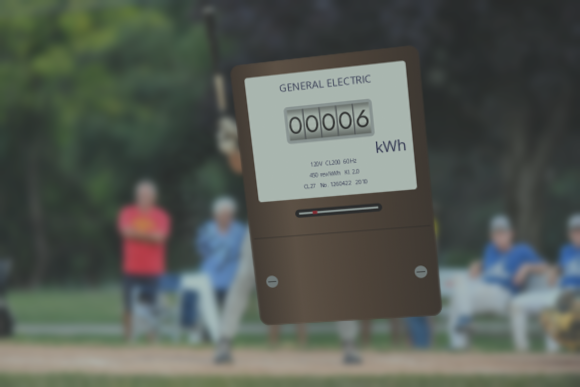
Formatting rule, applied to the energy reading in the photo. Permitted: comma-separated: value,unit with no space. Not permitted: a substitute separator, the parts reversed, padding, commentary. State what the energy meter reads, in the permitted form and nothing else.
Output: 6,kWh
